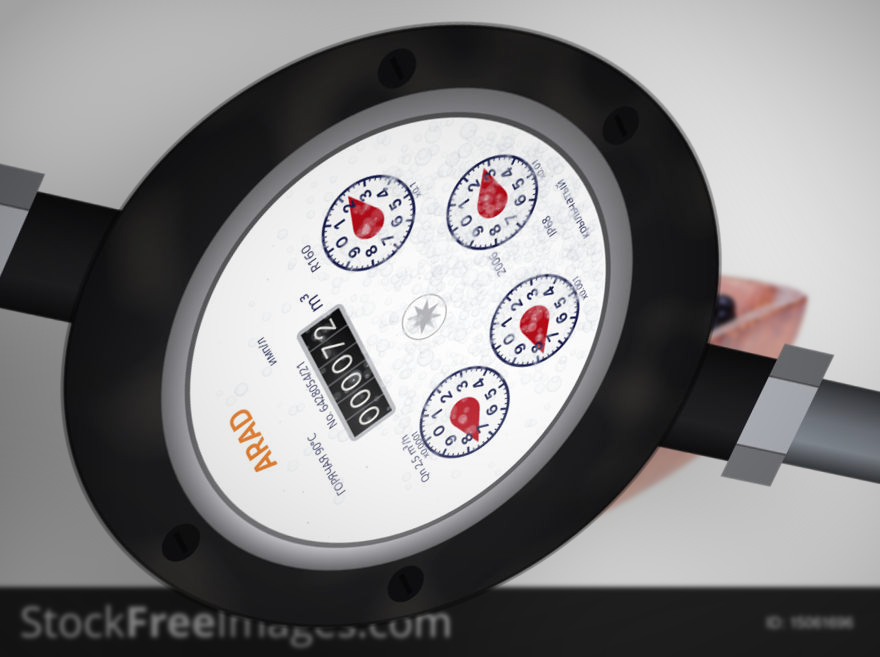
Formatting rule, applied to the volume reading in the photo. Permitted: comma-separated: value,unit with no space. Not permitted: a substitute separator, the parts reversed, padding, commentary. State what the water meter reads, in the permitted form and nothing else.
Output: 72.2277,m³
